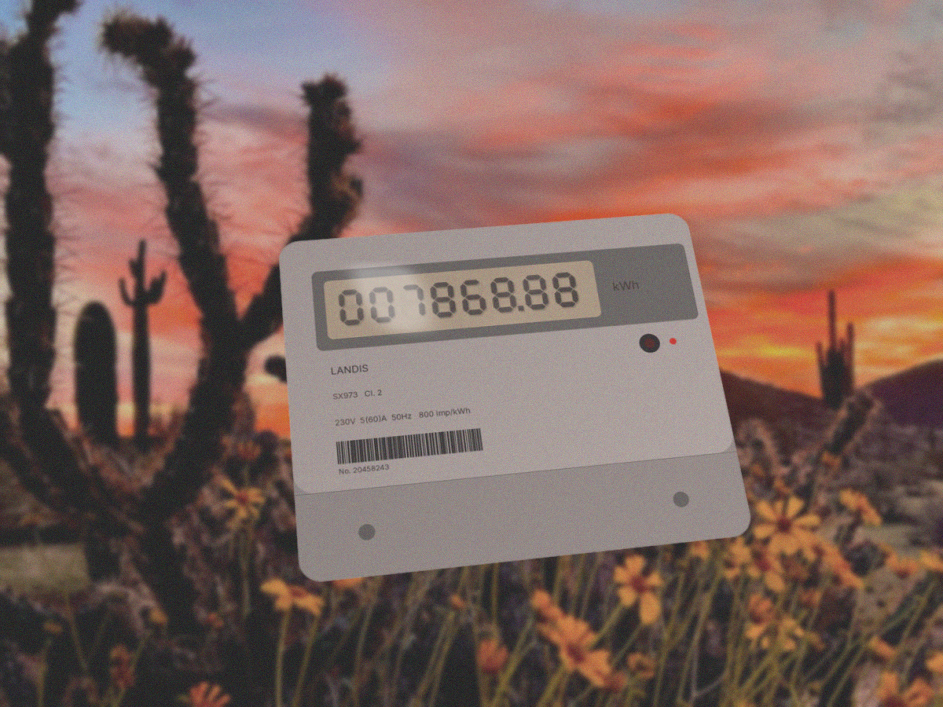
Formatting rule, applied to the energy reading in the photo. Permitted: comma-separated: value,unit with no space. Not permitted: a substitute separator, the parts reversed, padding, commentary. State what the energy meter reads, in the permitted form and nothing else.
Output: 7868.88,kWh
